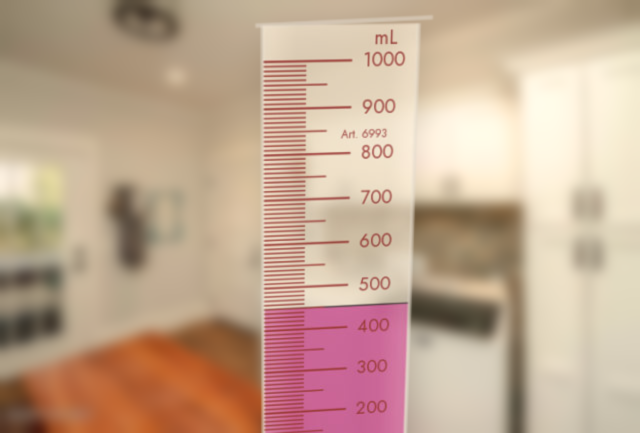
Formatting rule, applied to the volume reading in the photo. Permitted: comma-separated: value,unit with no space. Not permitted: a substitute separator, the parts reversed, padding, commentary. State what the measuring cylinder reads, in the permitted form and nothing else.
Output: 450,mL
